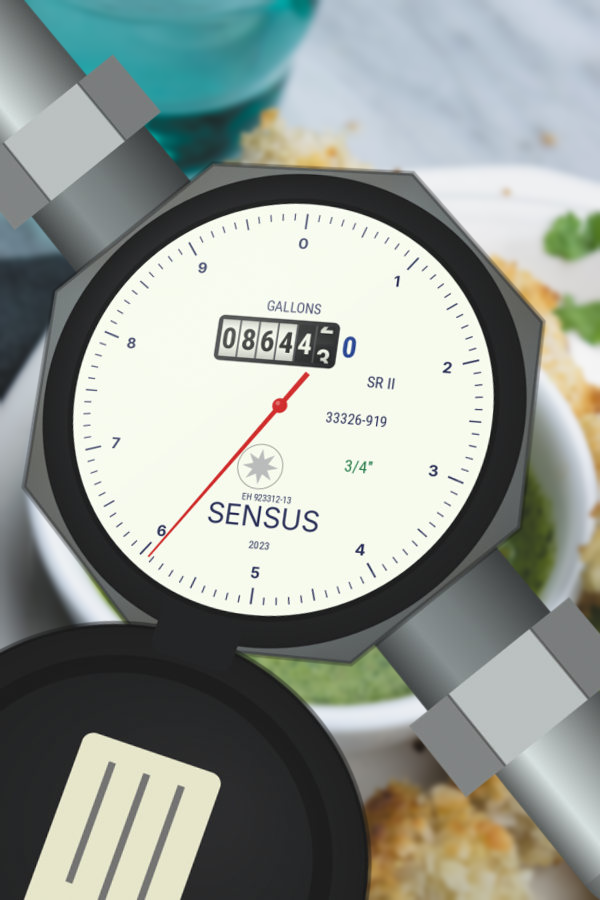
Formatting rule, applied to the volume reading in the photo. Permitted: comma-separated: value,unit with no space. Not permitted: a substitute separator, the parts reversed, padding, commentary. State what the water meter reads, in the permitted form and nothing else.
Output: 864425.9,gal
